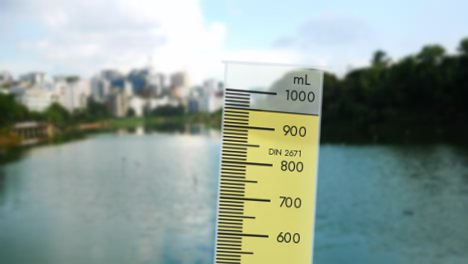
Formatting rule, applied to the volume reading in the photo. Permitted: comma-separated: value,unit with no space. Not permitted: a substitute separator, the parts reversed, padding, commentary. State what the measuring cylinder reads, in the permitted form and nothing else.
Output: 950,mL
